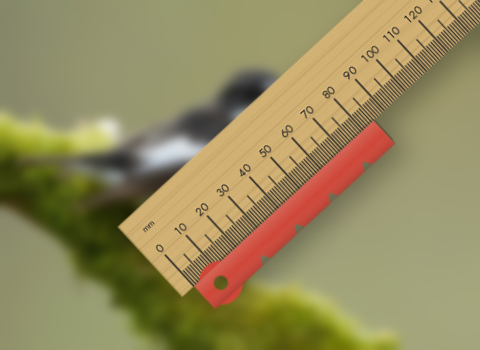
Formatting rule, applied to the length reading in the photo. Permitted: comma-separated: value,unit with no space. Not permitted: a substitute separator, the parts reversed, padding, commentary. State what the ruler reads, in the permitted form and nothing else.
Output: 85,mm
